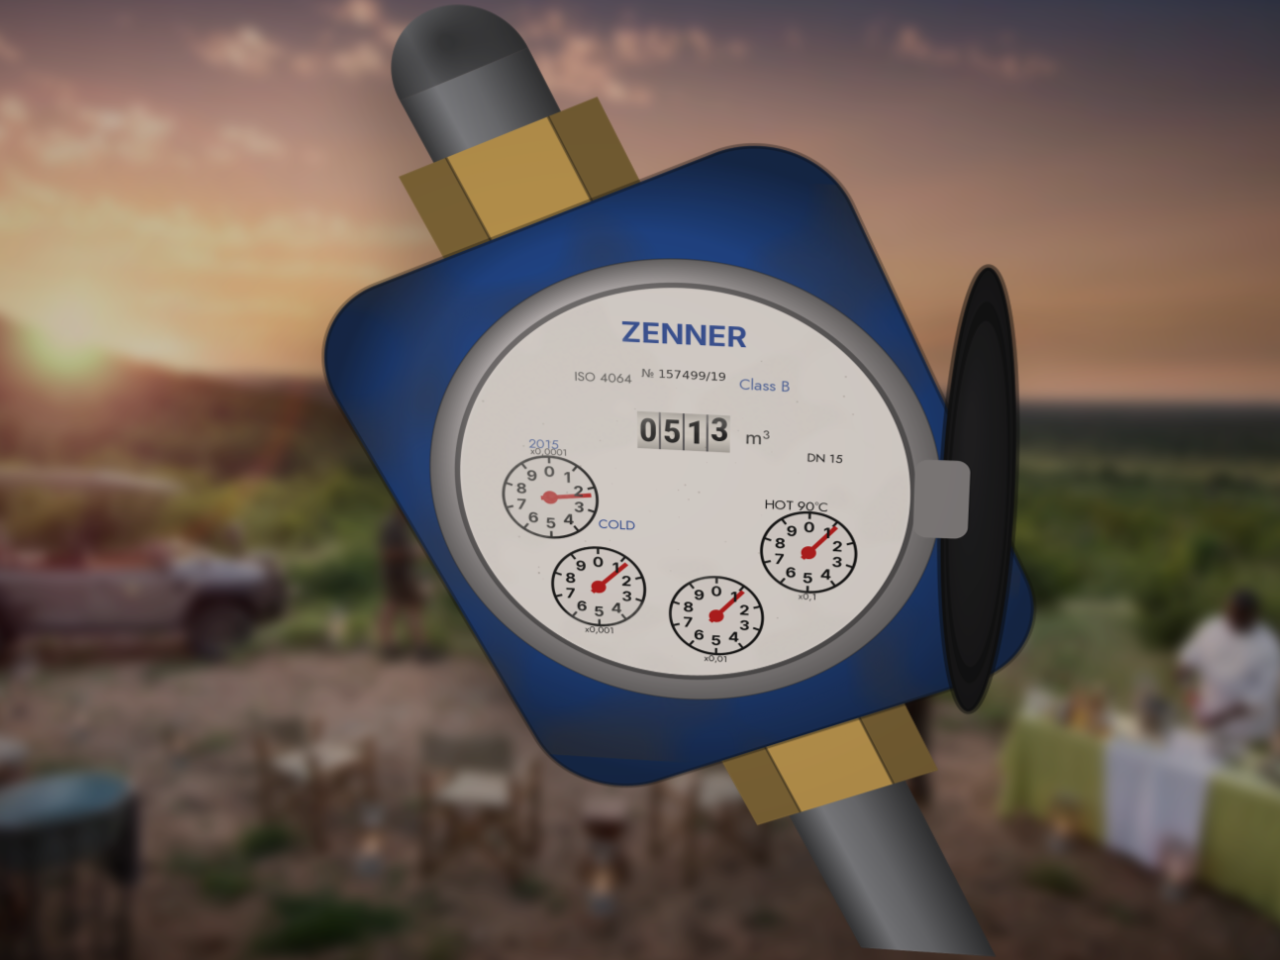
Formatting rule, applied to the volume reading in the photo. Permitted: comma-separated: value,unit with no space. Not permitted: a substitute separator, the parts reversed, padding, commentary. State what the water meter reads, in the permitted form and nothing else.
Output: 513.1112,m³
